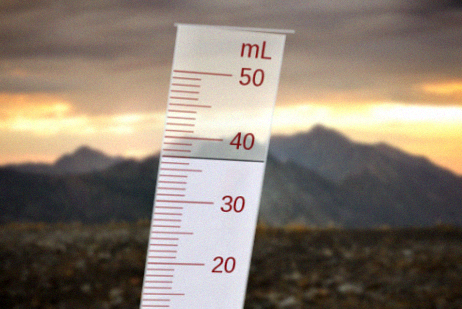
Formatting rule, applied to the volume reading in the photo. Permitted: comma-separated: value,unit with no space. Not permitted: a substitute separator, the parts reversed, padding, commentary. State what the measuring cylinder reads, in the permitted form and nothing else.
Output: 37,mL
